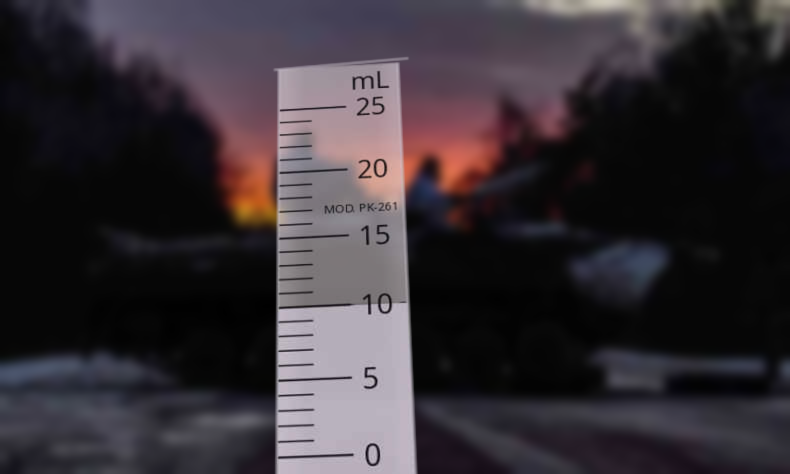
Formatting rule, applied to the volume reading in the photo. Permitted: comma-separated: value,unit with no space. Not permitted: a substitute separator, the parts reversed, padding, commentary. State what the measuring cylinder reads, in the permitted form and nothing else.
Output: 10,mL
